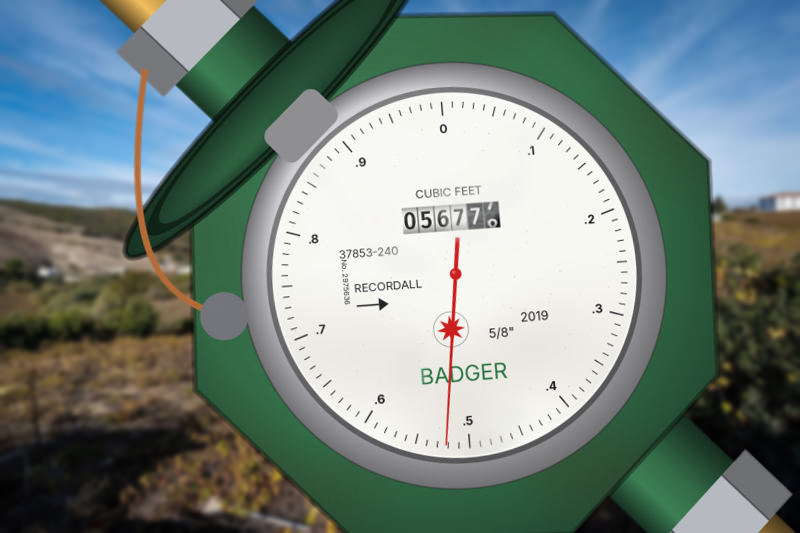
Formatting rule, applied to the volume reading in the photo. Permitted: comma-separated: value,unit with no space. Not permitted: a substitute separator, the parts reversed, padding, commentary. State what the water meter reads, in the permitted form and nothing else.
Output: 56777.52,ft³
